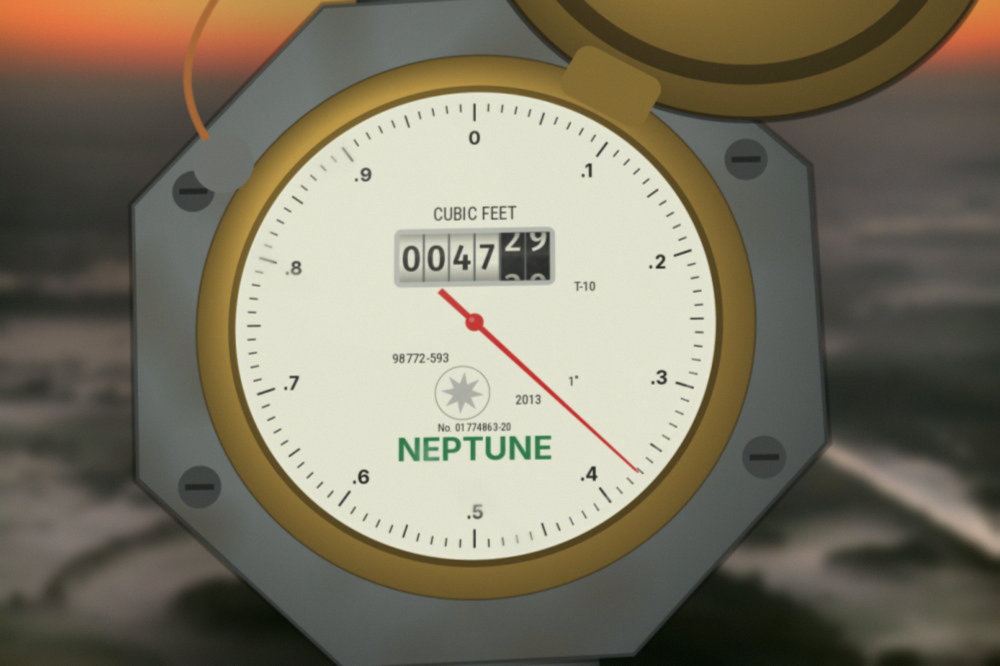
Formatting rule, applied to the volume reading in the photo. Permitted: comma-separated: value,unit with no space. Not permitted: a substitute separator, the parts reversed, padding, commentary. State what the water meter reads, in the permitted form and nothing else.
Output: 4729.37,ft³
